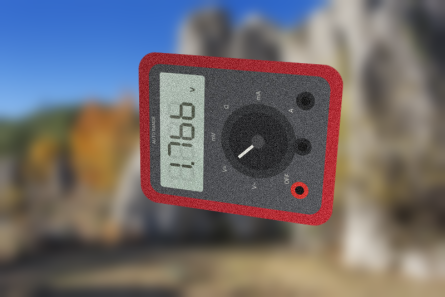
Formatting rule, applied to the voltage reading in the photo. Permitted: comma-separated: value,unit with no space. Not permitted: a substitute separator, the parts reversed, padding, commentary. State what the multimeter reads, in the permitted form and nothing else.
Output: 1.766,V
